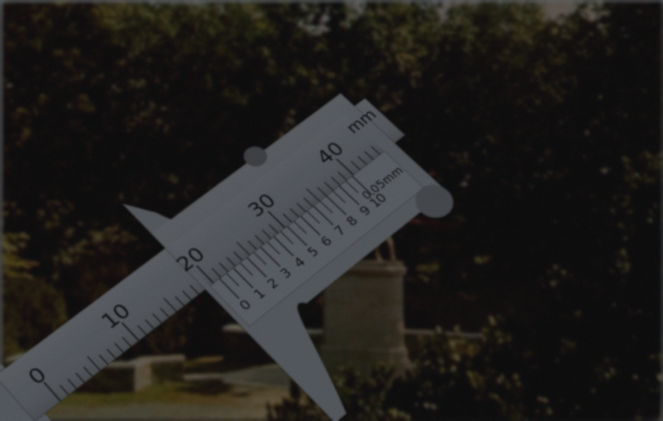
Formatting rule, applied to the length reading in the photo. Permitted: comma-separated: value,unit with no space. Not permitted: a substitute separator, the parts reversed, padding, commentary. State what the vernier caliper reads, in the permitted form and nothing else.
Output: 20.8,mm
